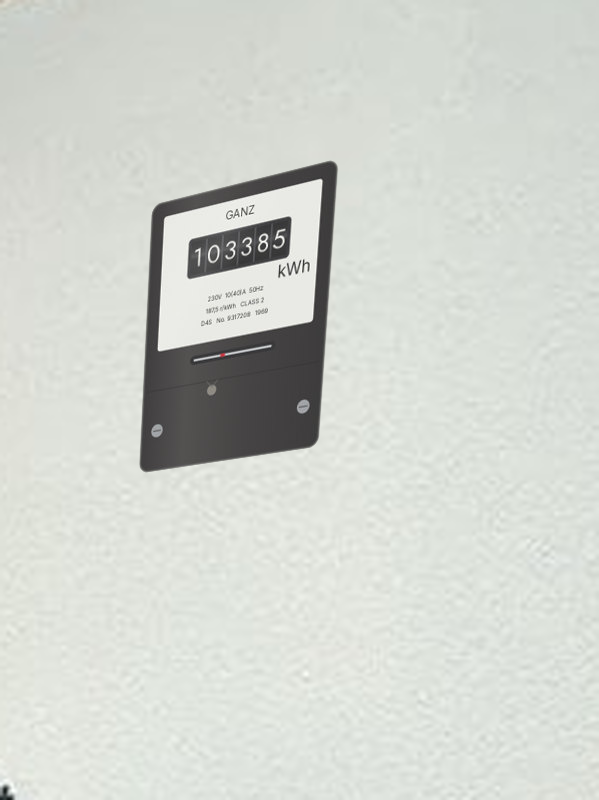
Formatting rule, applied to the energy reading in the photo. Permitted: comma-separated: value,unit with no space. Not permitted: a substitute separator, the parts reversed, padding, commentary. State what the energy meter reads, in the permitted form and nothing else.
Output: 103385,kWh
